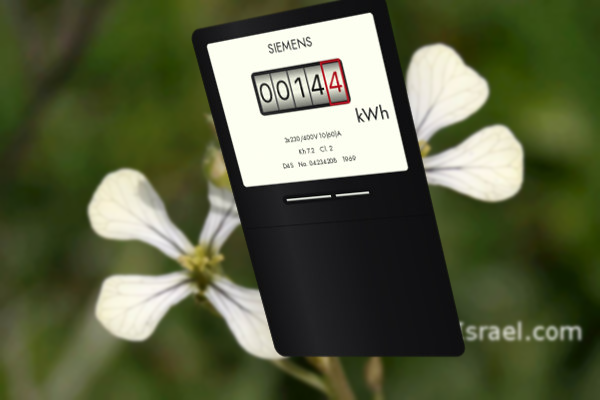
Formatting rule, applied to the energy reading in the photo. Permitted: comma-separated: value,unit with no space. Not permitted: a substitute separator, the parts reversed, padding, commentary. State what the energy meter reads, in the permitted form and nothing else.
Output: 14.4,kWh
